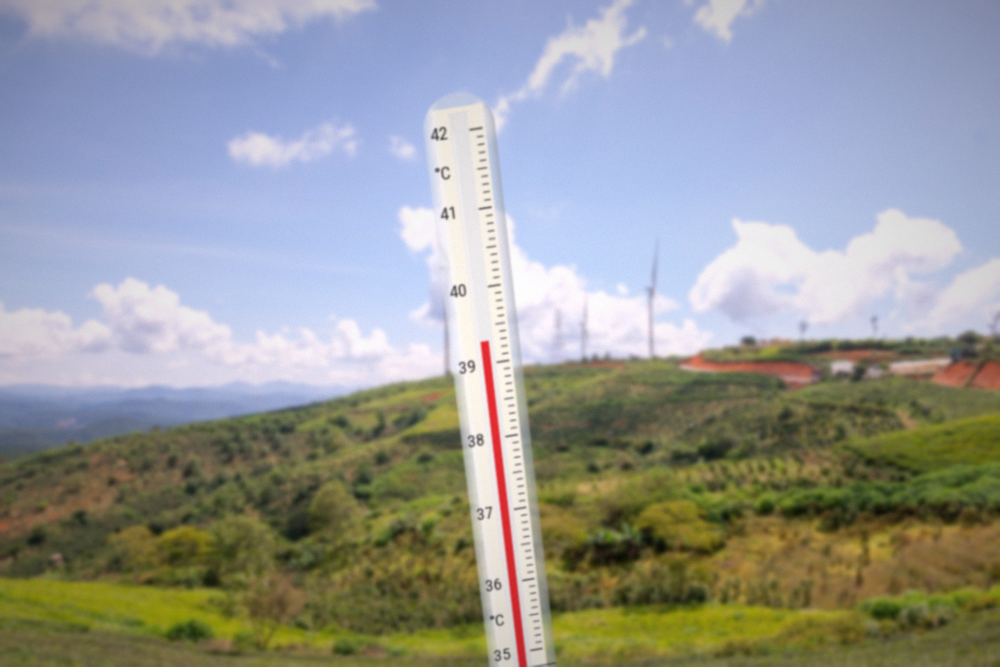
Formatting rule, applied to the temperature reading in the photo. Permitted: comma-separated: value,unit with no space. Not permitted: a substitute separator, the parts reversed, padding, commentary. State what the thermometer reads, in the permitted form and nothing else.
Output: 39.3,°C
